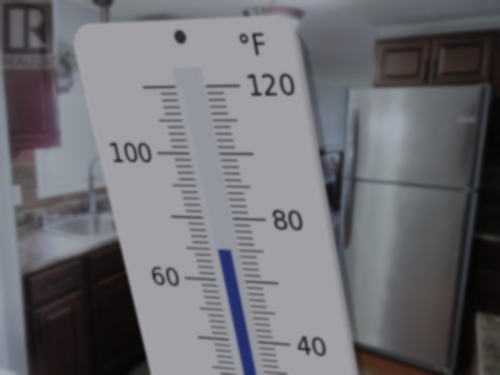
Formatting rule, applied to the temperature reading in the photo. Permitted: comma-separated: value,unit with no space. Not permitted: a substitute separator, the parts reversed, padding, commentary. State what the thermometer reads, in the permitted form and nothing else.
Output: 70,°F
